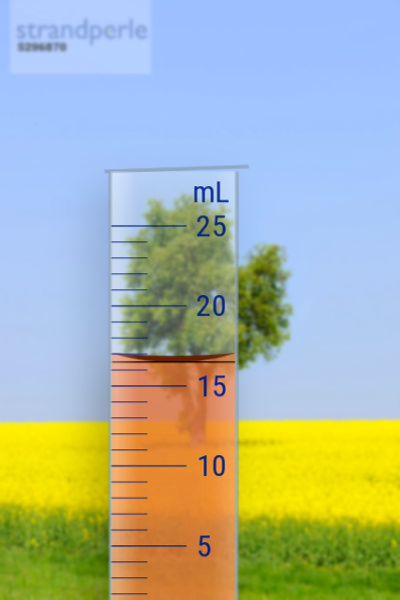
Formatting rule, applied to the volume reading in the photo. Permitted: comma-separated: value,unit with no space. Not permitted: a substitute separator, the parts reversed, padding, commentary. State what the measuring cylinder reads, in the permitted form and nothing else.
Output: 16.5,mL
